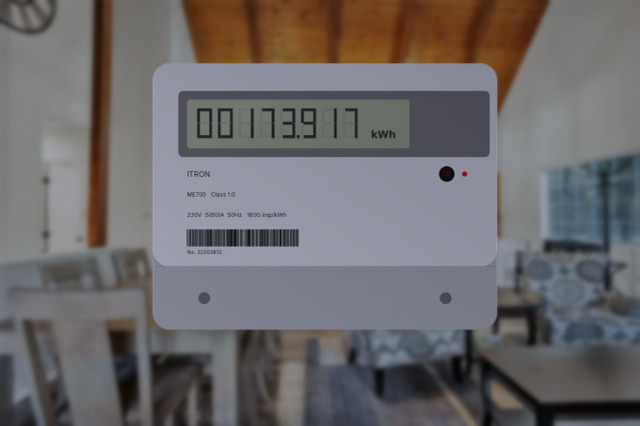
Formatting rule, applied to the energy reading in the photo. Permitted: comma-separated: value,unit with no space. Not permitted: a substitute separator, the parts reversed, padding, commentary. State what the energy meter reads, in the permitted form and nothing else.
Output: 173.917,kWh
